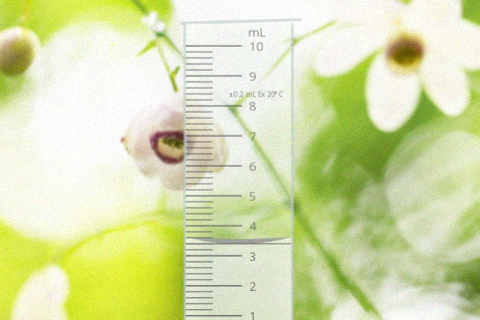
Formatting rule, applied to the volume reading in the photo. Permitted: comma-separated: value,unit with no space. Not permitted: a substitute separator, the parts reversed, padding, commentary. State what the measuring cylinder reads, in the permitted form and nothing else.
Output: 3.4,mL
